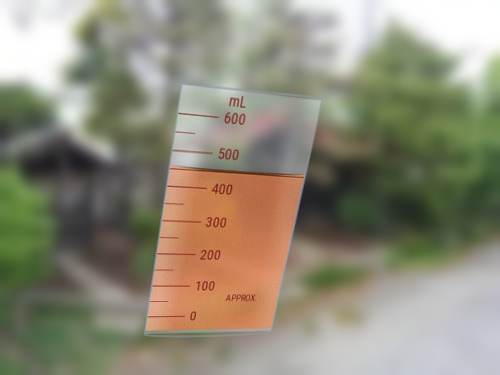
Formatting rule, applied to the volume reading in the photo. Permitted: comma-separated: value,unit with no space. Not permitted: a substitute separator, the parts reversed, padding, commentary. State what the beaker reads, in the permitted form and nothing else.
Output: 450,mL
